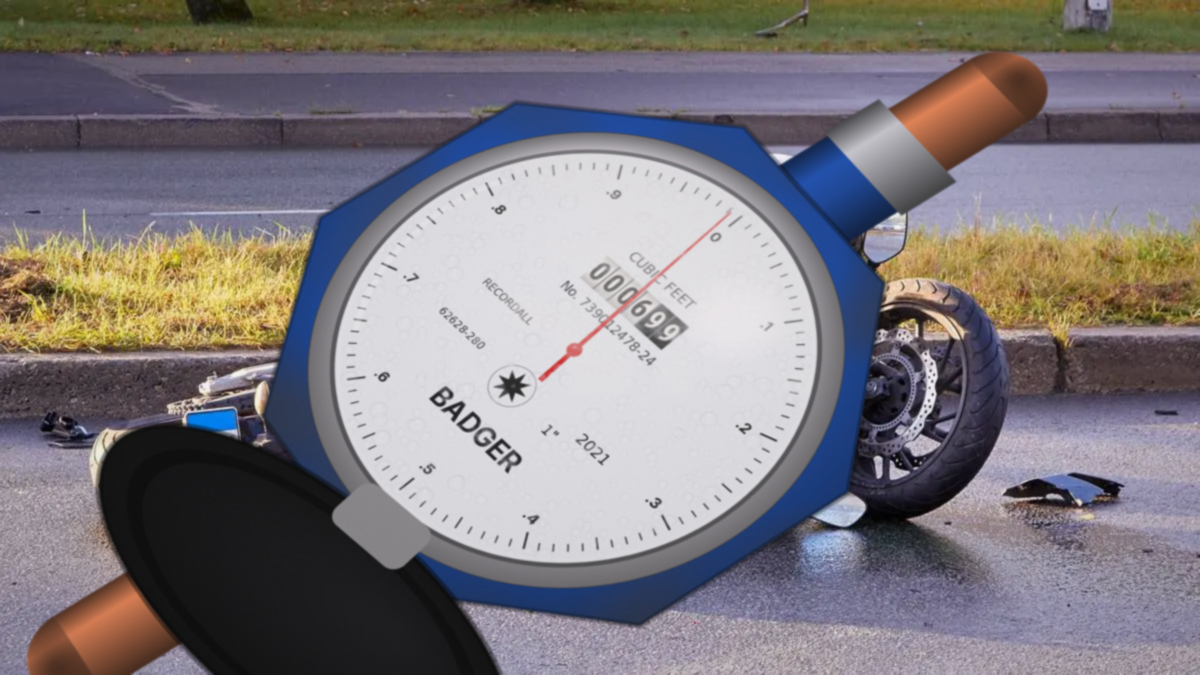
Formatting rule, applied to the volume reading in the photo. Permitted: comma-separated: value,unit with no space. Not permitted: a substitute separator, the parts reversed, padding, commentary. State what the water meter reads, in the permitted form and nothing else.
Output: 698.99,ft³
